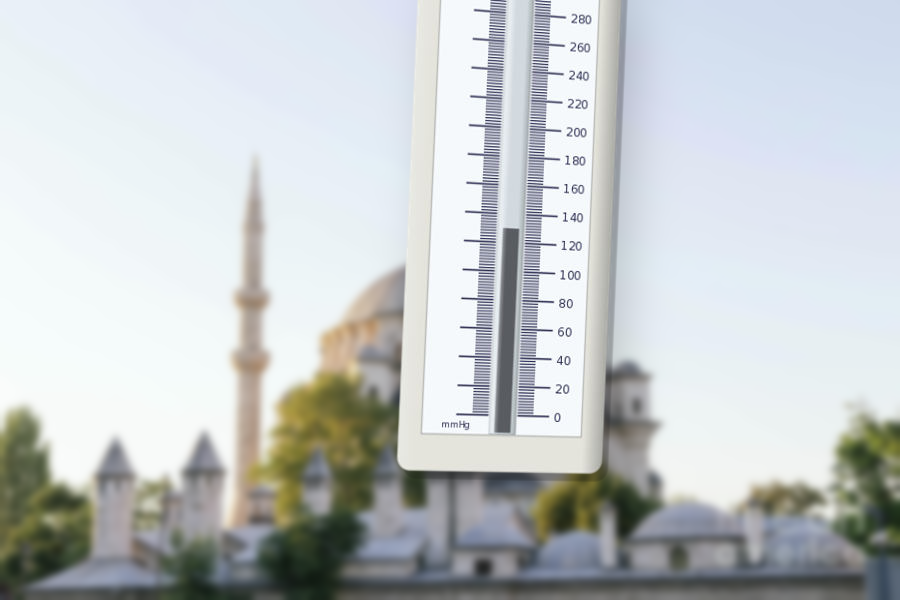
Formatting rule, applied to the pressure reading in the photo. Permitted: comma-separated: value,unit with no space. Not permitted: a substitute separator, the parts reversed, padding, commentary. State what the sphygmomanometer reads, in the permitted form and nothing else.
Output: 130,mmHg
